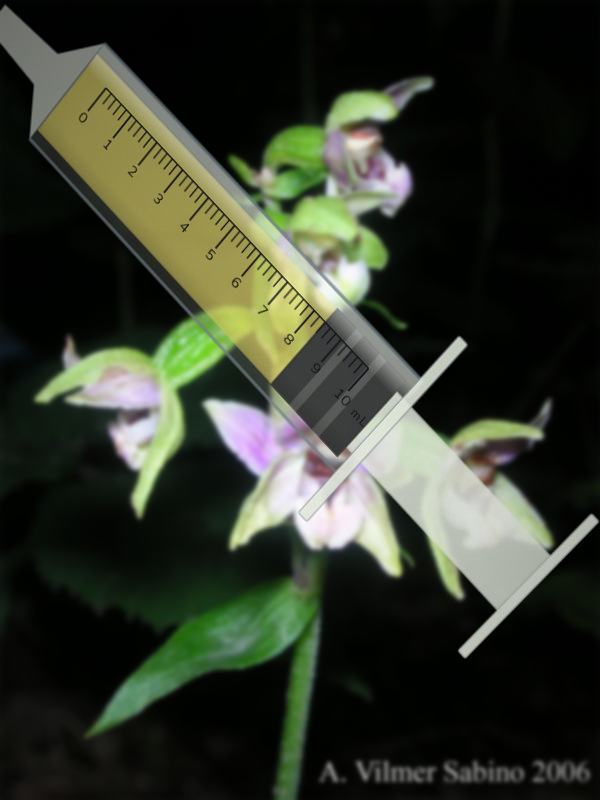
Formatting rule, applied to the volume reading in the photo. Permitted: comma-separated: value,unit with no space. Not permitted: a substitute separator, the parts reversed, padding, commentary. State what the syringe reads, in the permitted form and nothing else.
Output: 8.4,mL
